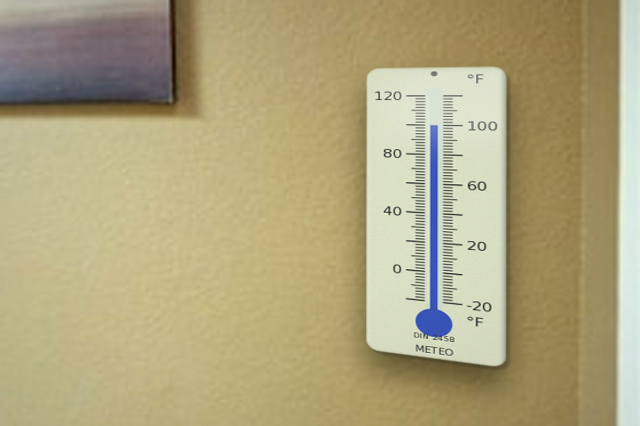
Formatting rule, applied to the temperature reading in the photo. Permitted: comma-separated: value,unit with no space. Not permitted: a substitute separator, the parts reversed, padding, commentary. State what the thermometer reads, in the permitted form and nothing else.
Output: 100,°F
